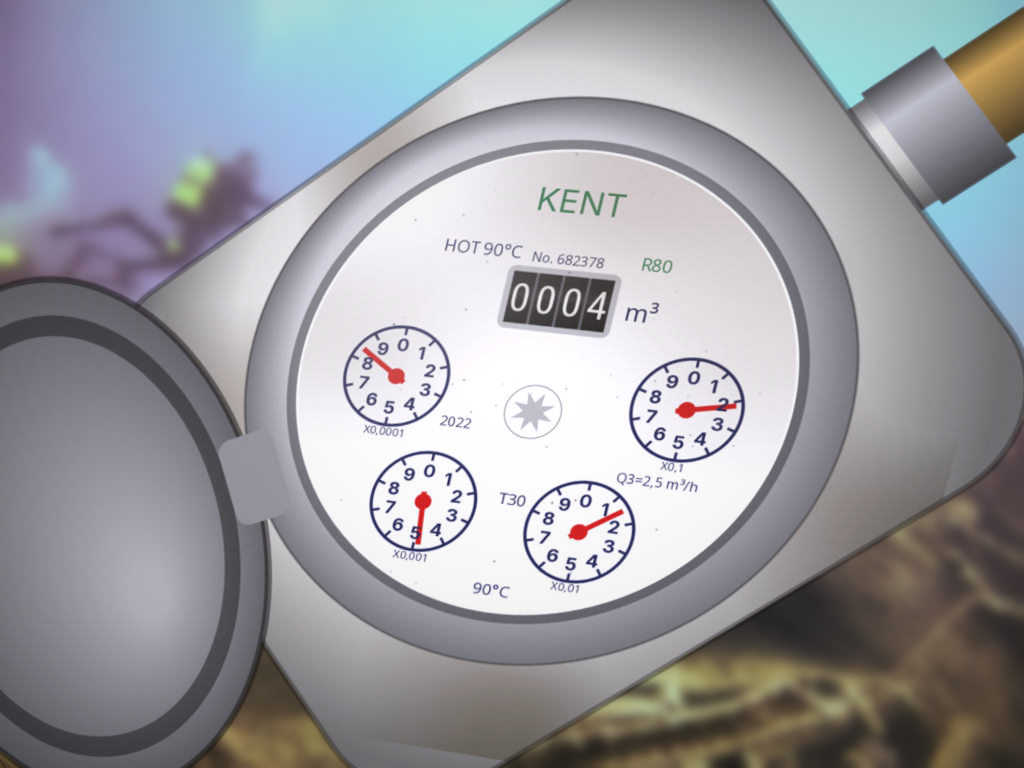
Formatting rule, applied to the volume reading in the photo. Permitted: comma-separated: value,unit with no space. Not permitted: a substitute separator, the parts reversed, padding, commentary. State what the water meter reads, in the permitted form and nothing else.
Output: 4.2148,m³
